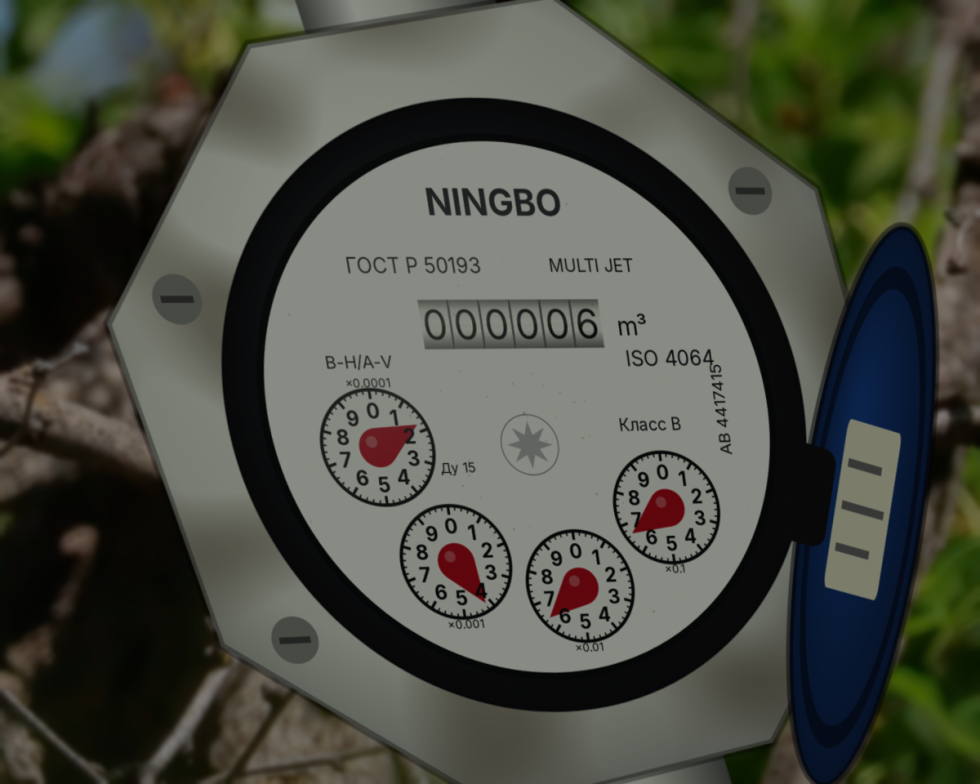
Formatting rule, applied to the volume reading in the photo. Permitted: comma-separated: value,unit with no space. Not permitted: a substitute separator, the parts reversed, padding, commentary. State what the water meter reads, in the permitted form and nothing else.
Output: 6.6641,m³
